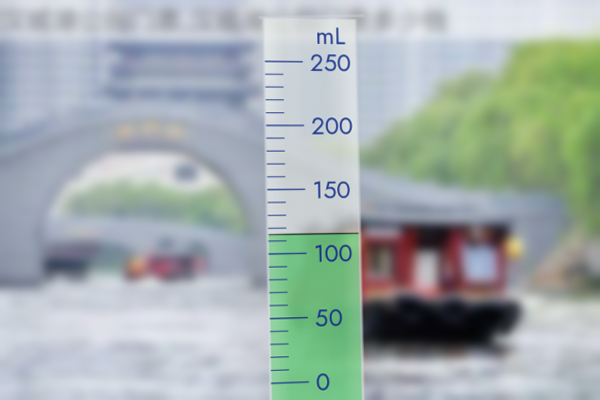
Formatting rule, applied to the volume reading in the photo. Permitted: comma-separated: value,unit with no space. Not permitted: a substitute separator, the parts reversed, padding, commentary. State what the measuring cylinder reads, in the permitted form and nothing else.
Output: 115,mL
